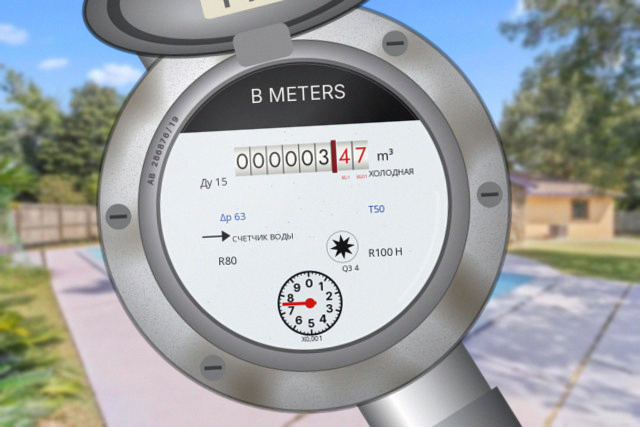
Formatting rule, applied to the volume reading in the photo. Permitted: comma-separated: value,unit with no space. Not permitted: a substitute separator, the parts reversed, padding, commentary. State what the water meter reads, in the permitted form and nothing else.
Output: 3.477,m³
